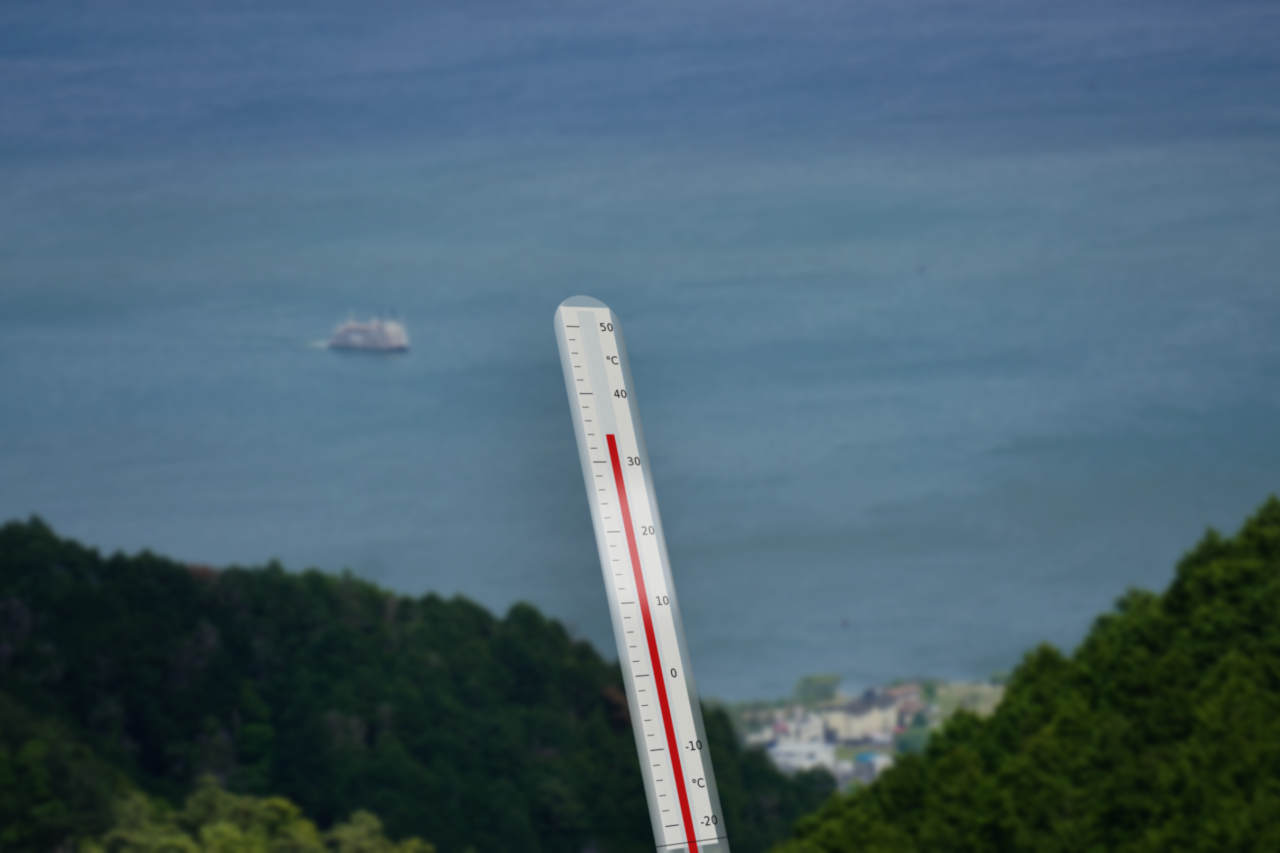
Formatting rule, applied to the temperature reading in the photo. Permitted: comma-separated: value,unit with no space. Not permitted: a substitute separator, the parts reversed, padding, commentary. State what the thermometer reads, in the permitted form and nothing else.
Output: 34,°C
